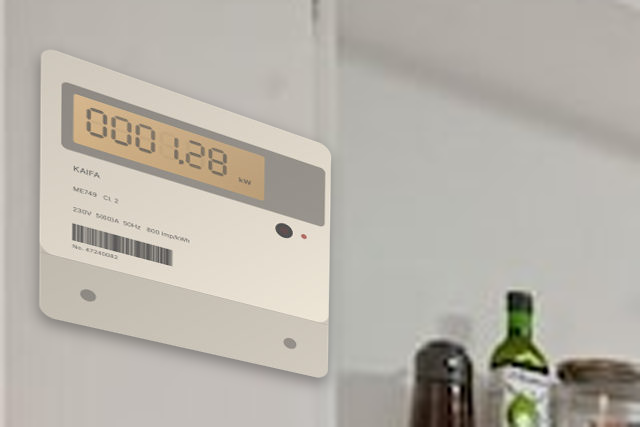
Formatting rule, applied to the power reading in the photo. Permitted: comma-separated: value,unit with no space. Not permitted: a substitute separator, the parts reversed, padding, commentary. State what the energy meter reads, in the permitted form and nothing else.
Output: 1.28,kW
